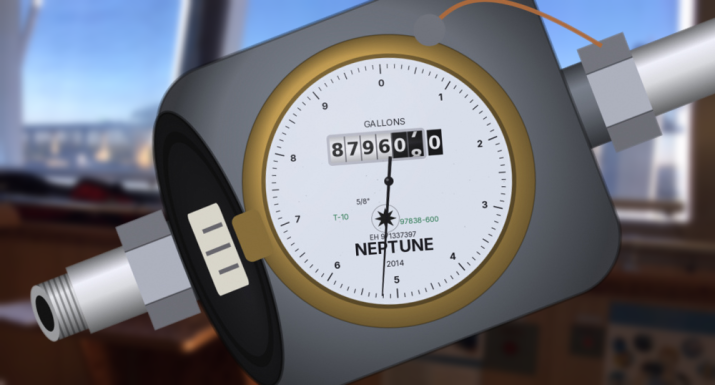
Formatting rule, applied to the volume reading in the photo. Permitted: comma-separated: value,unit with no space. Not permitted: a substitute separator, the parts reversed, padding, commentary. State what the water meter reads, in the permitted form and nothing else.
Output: 8796075.2,gal
